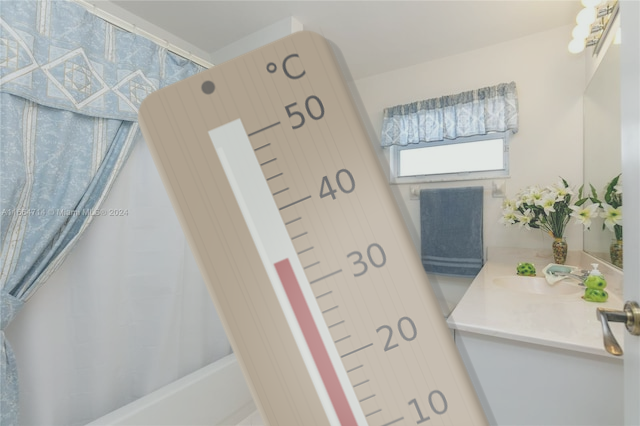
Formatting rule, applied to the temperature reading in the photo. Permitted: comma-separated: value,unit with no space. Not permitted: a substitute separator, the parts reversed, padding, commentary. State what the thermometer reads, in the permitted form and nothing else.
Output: 34,°C
